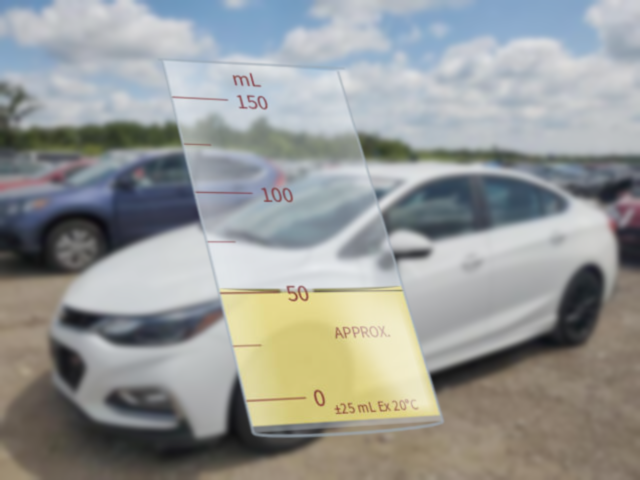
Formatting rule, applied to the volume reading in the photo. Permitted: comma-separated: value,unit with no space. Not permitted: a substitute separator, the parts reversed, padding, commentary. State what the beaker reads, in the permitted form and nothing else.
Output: 50,mL
